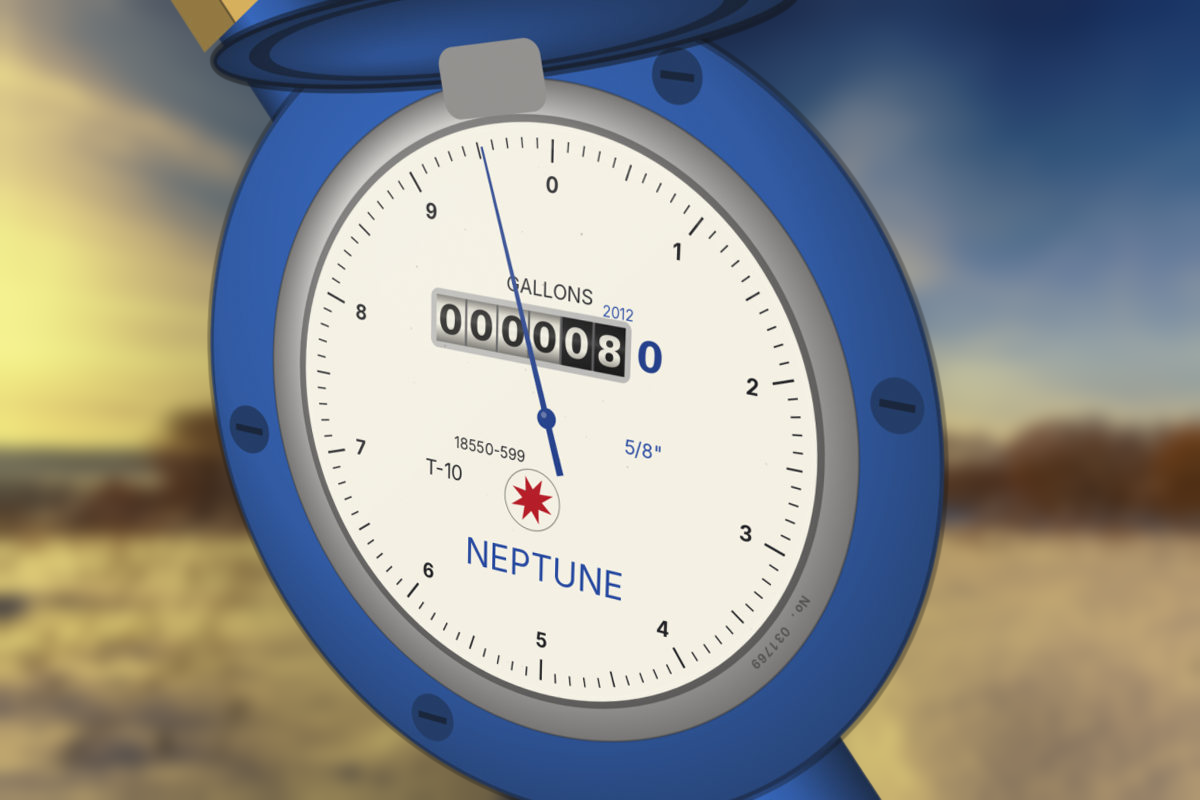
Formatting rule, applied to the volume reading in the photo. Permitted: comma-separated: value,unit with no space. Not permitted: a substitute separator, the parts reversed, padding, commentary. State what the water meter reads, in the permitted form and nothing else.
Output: 79.5,gal
